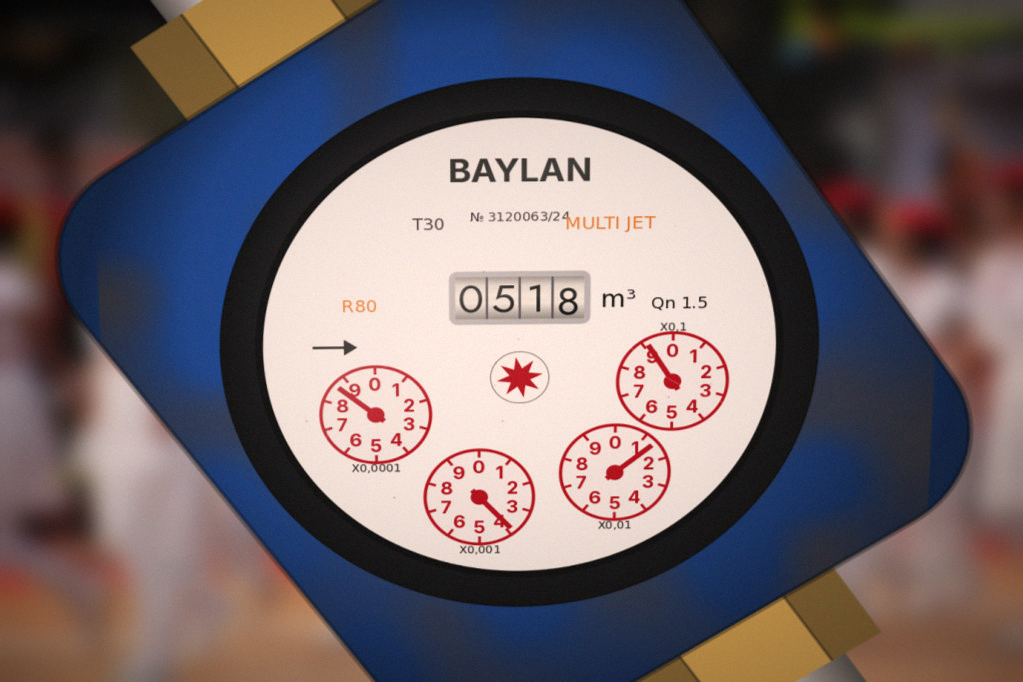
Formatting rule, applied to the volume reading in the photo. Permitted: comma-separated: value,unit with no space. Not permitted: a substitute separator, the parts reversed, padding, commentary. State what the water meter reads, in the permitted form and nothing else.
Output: 517.9138,m³
